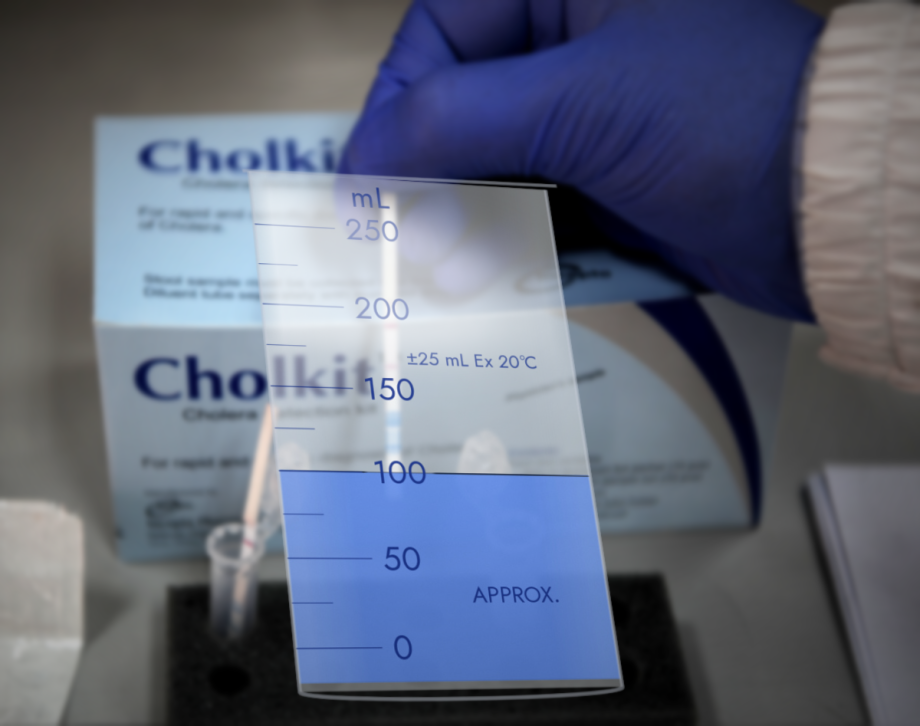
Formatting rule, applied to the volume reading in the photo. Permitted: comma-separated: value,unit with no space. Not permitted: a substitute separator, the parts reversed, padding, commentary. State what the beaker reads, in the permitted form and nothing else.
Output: 100,mL
